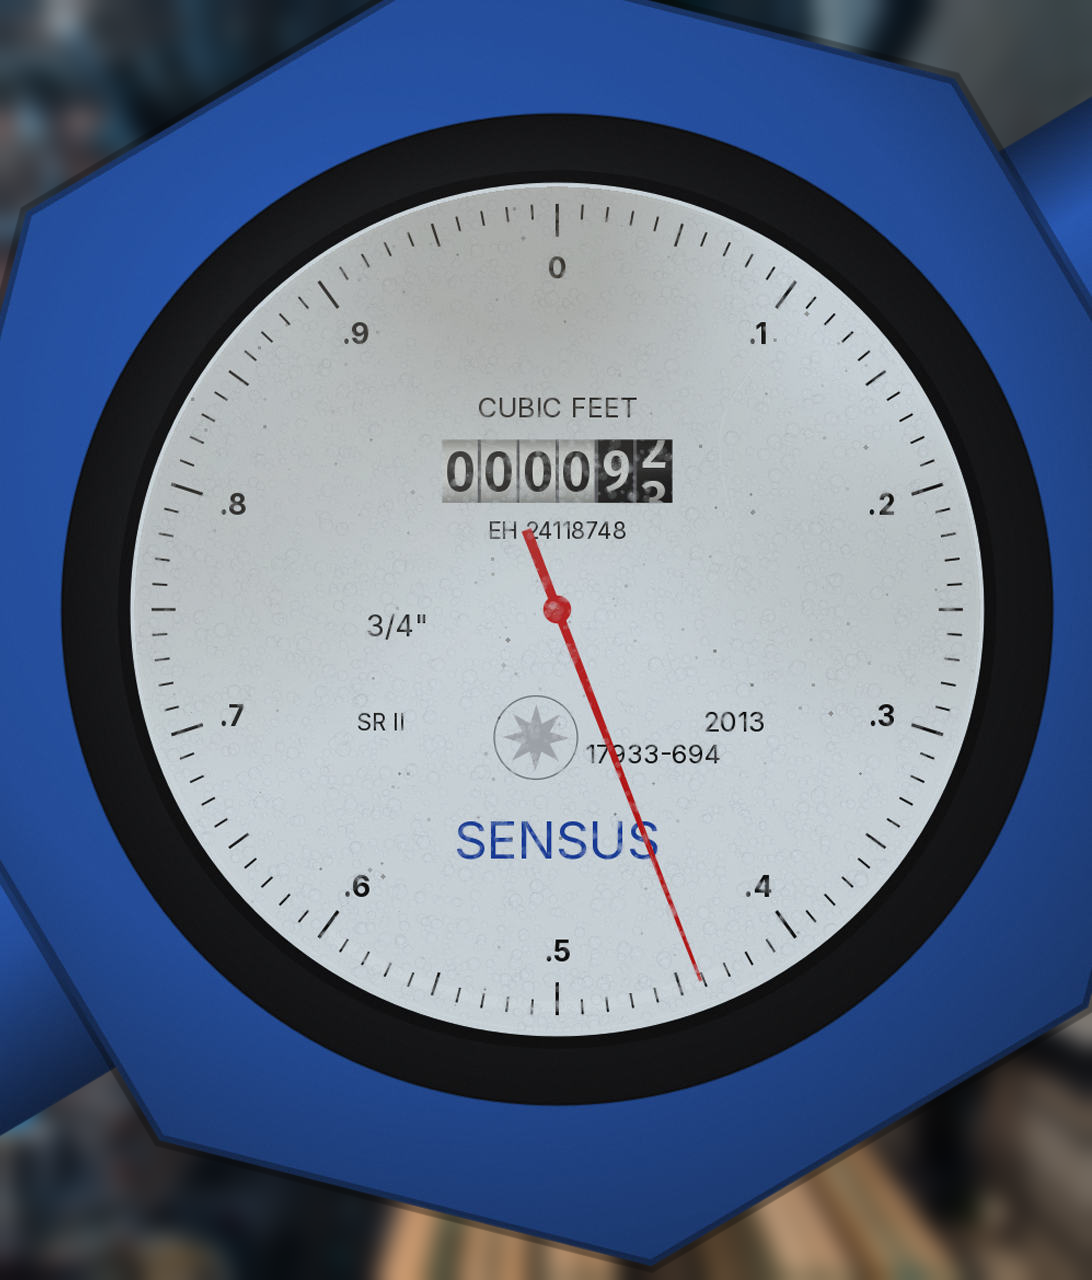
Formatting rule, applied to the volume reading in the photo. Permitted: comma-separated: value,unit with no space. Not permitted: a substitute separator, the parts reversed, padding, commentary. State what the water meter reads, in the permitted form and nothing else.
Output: 92.44,ft³
